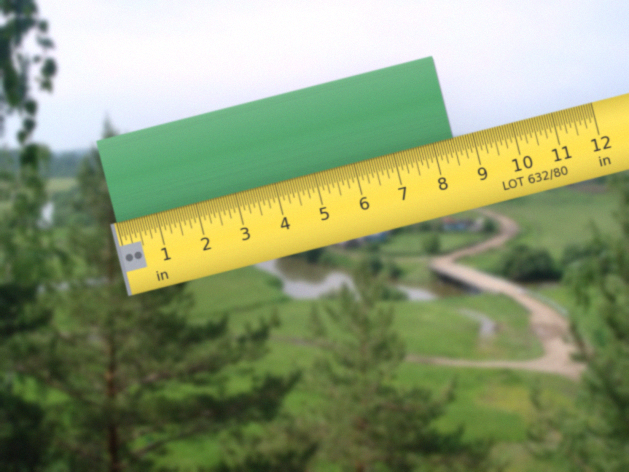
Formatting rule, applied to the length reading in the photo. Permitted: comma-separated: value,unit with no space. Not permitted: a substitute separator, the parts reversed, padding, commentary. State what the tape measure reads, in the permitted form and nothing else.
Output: 8.5,in
